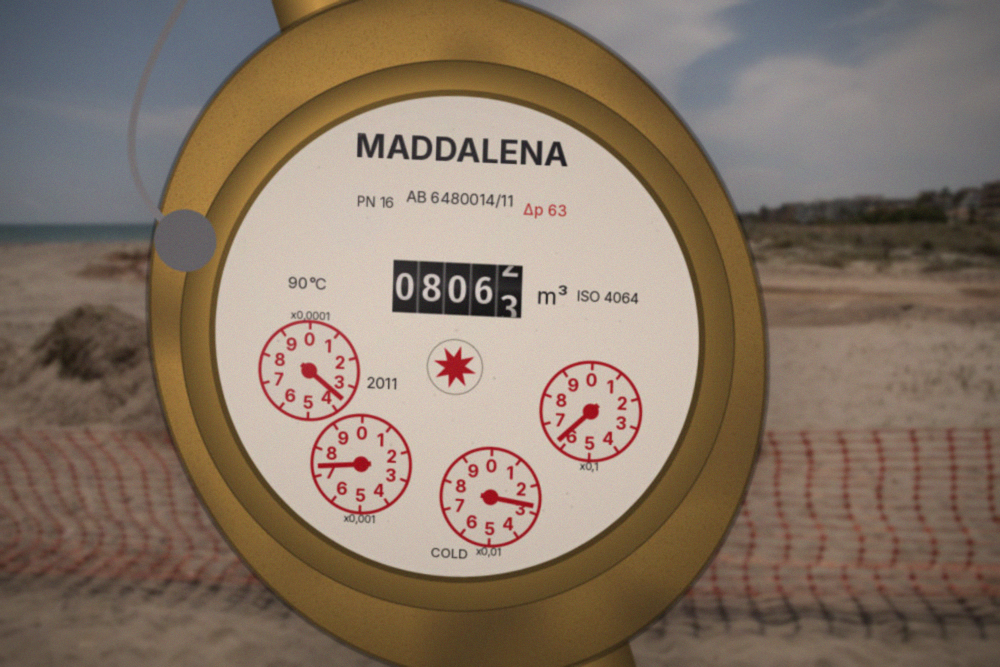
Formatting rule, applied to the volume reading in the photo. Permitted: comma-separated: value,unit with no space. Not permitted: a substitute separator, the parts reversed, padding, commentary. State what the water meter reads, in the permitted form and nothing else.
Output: 8062.6273,m³
